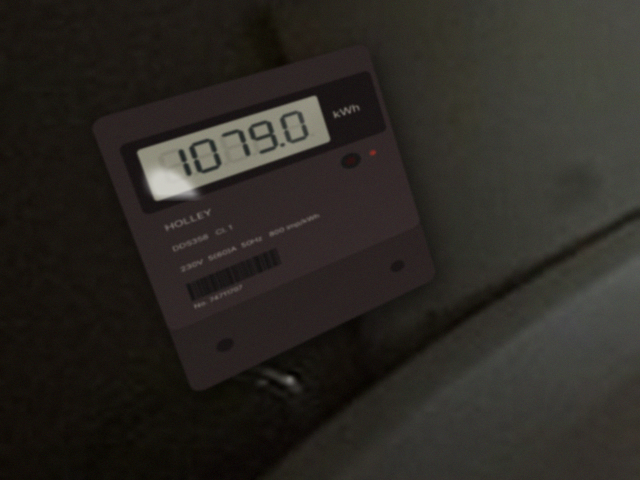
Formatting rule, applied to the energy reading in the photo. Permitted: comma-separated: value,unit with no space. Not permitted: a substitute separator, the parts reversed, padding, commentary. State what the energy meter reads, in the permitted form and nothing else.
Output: 1079.0,kWh
